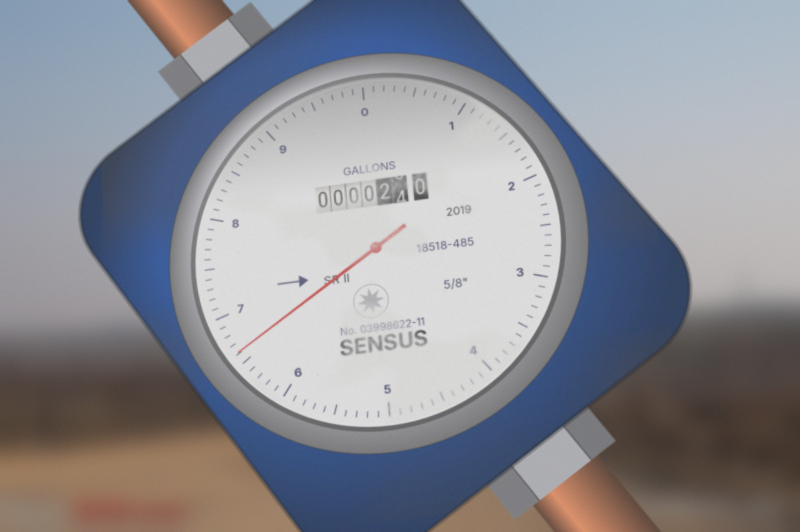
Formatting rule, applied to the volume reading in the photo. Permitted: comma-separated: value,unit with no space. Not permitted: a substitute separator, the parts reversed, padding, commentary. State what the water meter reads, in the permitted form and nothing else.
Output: 236.6,gal
